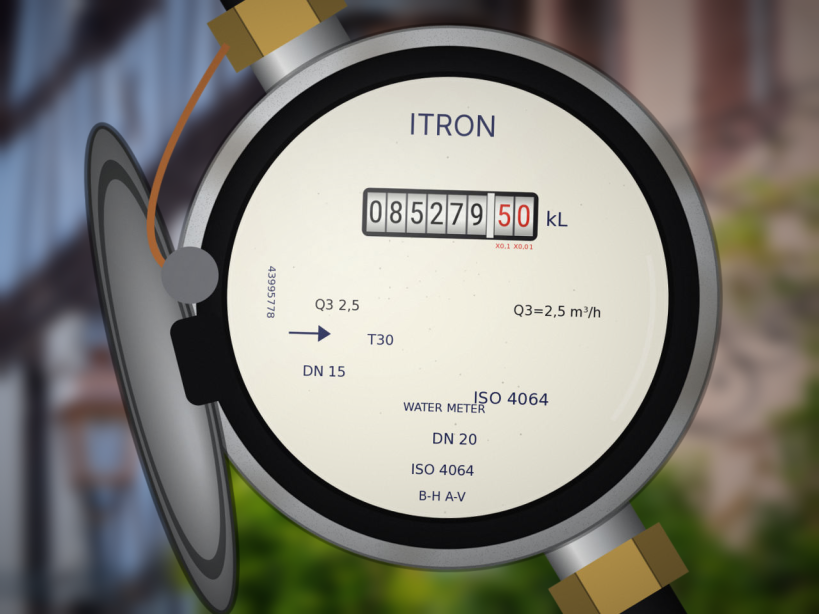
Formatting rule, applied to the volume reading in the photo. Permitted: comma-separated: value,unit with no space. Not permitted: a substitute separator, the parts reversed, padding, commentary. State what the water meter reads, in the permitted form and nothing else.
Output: 85279.50,kL
